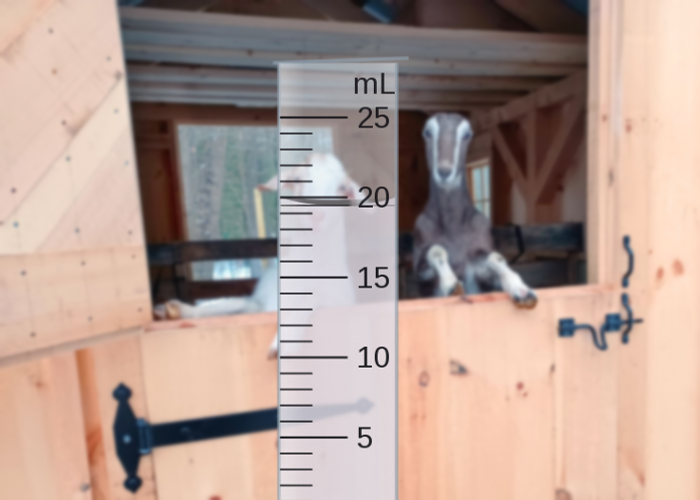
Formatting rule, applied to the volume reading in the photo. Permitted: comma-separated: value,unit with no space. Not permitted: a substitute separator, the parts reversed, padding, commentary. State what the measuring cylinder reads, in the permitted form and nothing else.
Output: 19.5,mL
